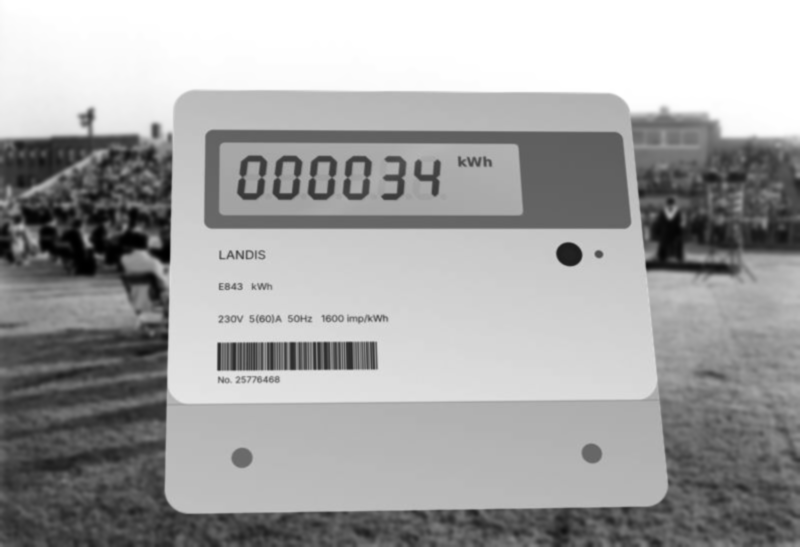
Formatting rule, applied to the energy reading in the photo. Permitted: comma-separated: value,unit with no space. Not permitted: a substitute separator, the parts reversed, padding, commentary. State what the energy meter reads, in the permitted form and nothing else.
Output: 34,kWh
